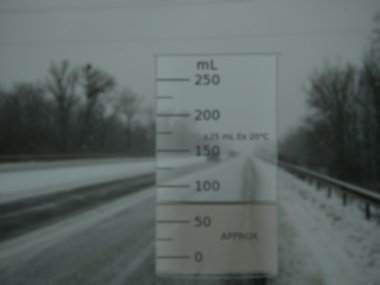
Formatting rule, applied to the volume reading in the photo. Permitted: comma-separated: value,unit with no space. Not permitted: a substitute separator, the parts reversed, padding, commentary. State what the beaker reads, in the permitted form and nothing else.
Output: 75,mL
